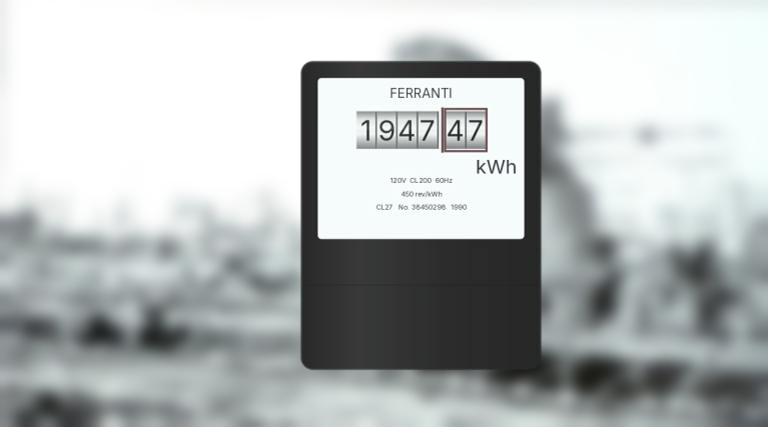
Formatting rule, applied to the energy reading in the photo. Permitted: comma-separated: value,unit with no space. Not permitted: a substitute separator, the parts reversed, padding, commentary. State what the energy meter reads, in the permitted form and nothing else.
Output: 1947.47,kWh
